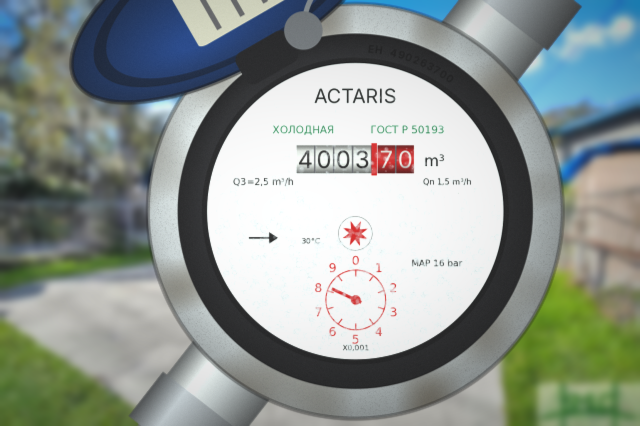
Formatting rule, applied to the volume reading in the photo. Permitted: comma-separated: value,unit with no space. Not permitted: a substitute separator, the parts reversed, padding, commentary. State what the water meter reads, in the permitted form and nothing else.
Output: 4003.708,m³
